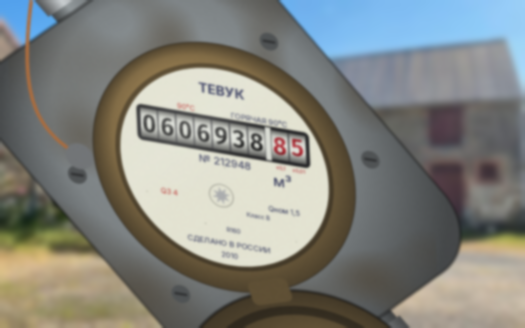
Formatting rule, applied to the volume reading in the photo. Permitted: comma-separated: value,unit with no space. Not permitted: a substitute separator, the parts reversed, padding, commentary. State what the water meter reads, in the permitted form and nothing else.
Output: 606938.85,m³
